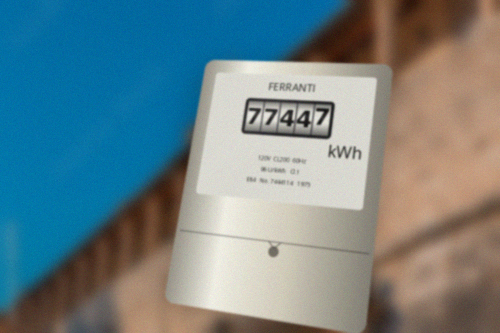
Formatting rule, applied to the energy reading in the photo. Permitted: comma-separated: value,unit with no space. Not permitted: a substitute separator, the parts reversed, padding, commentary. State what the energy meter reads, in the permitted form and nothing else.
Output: 77447,kWh
